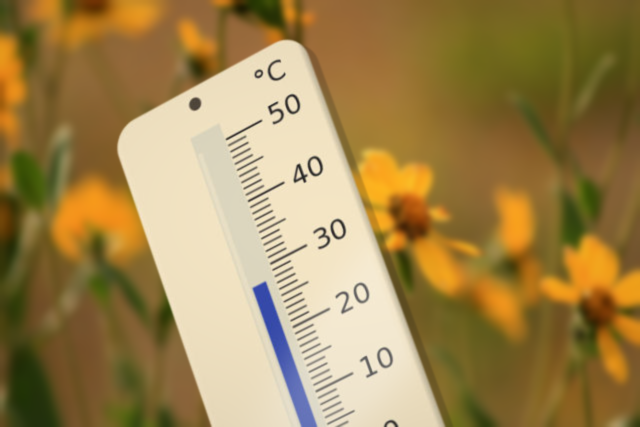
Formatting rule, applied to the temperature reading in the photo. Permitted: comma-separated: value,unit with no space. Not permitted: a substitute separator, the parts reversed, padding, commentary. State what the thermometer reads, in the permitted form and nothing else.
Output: 28,°C
